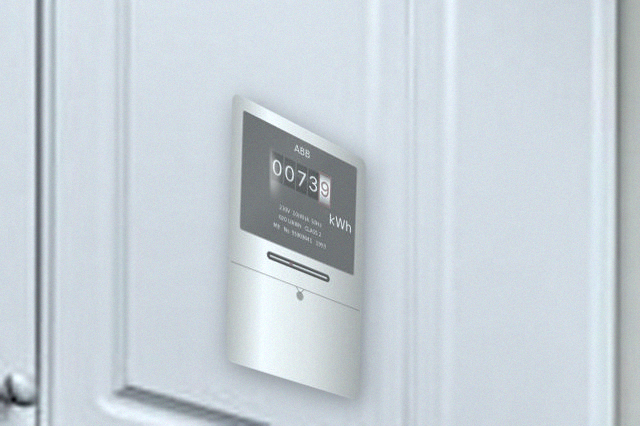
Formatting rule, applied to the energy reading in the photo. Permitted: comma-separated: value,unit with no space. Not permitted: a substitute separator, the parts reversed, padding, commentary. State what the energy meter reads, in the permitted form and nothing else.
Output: 73.9,kWh
